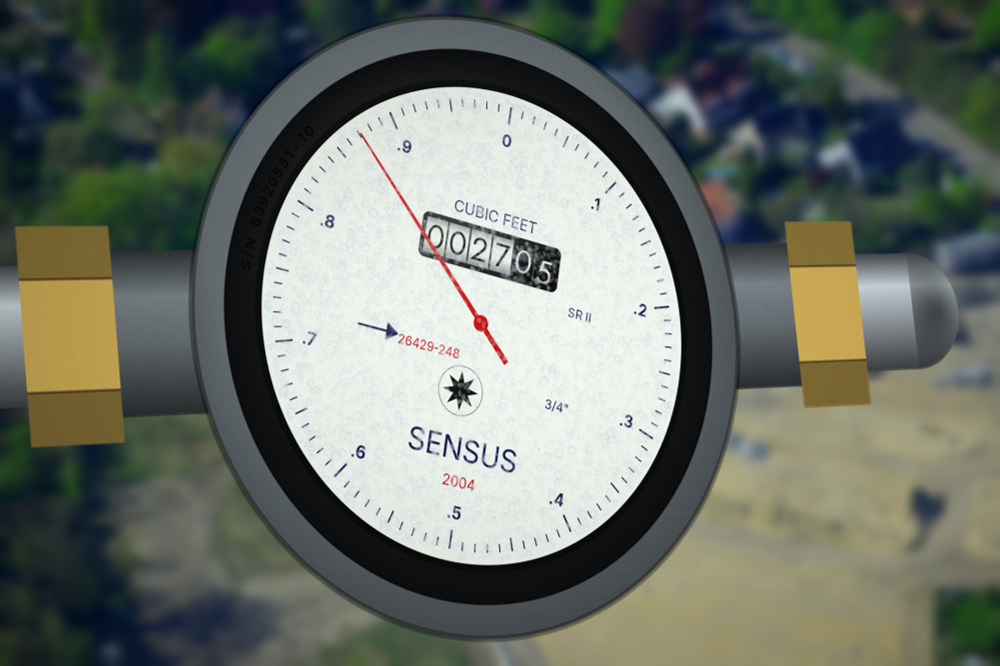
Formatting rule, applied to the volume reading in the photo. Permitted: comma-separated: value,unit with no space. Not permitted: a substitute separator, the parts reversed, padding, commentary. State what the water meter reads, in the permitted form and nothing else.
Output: 2704.87,ft³
